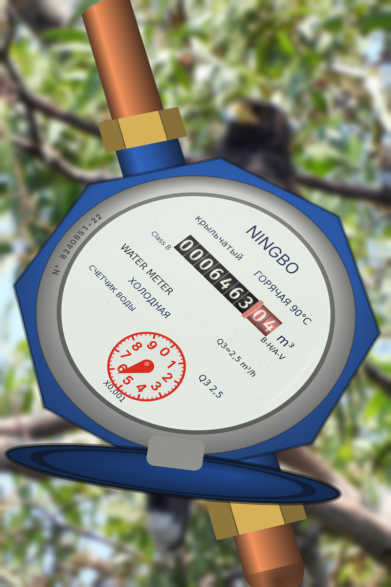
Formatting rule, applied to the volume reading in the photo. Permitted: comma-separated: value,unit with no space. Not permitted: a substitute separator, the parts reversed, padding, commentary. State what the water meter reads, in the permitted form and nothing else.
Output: 6463.045,m³
